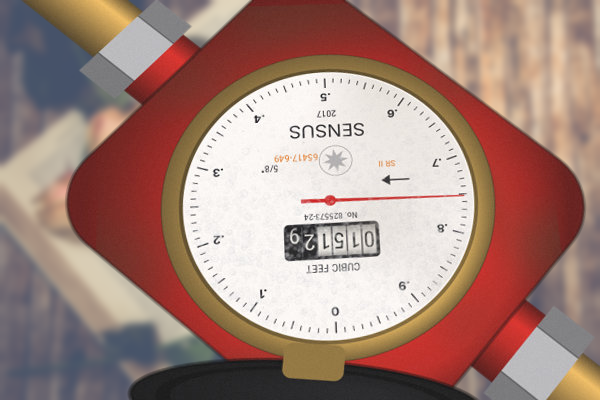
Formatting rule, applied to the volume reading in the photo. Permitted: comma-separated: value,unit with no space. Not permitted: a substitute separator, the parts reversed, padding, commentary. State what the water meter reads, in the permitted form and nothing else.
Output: 15128.75,ft³
